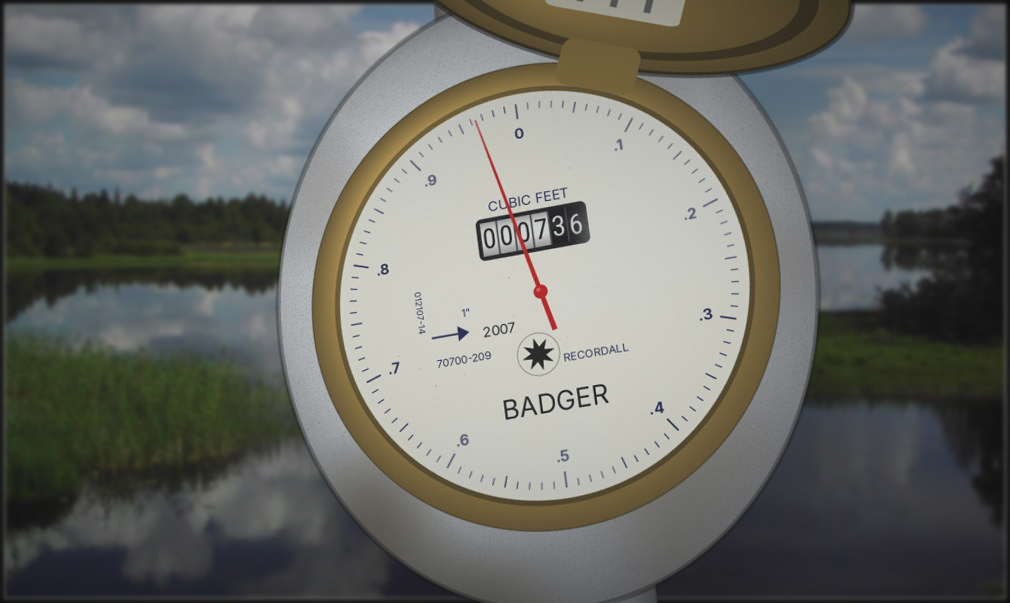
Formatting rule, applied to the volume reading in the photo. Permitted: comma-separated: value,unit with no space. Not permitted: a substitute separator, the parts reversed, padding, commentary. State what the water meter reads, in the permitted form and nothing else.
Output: 735.96,ft³
